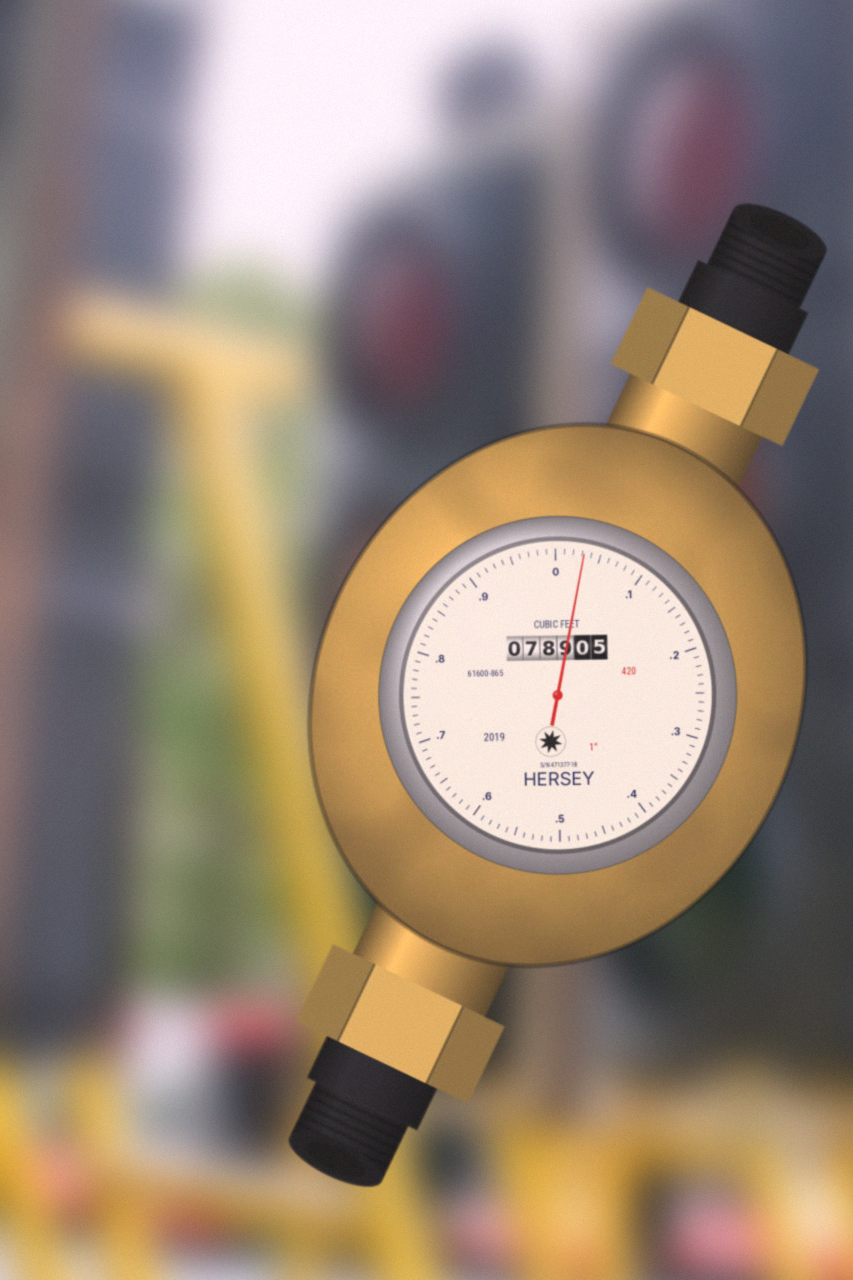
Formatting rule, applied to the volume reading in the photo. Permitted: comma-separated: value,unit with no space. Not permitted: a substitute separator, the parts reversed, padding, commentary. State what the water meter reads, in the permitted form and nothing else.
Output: 78905.03,ft³
